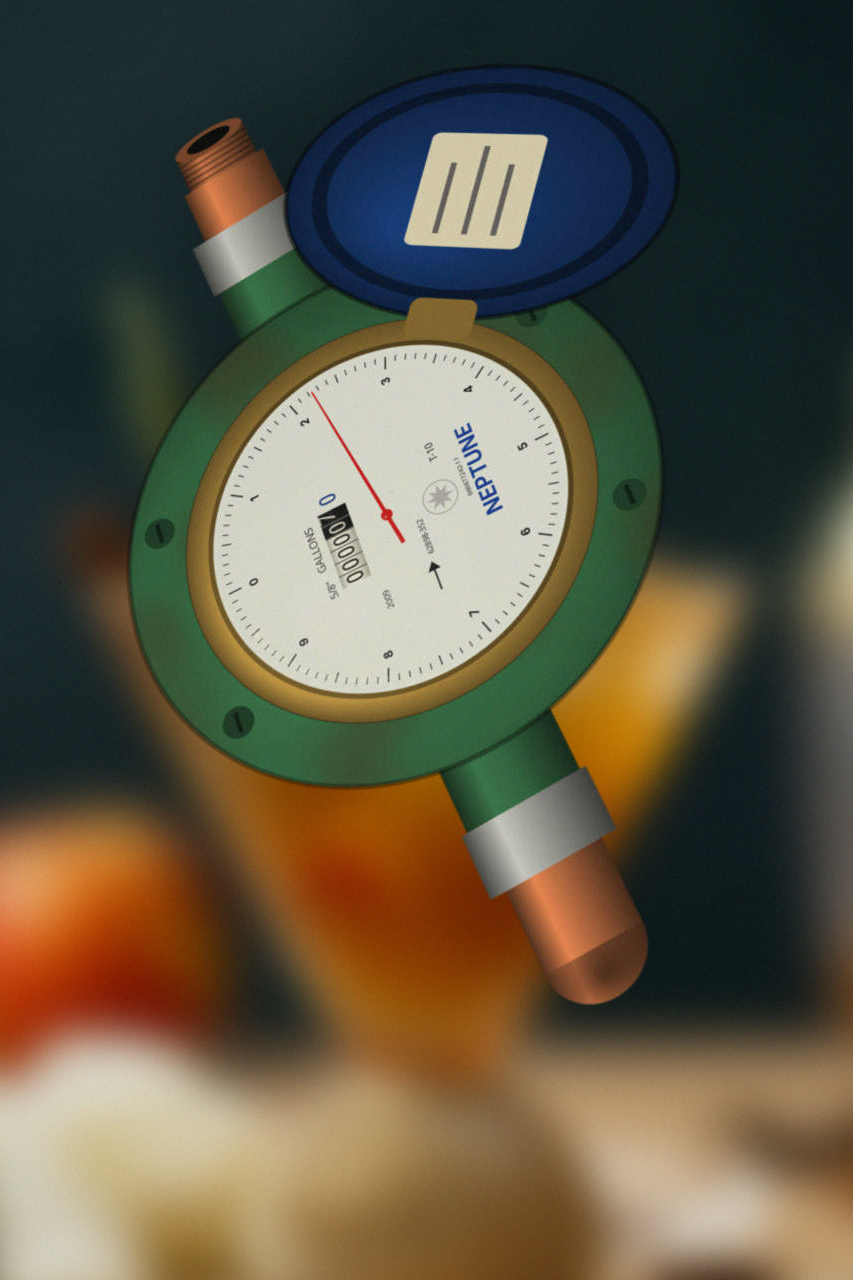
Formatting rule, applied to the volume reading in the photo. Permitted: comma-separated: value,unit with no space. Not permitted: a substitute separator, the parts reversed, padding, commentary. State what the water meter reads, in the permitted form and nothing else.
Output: 72.2,gal
